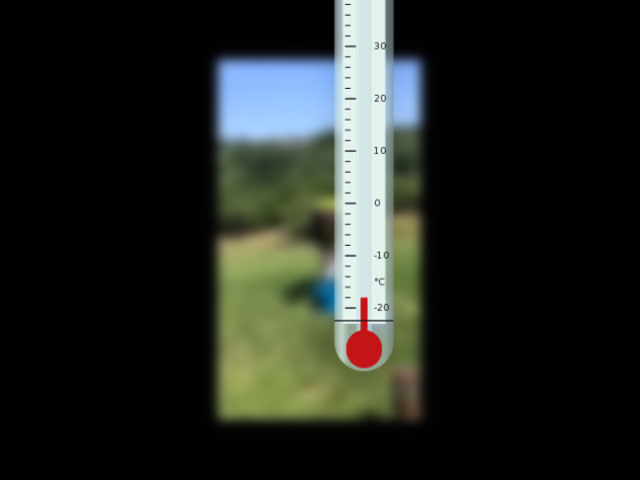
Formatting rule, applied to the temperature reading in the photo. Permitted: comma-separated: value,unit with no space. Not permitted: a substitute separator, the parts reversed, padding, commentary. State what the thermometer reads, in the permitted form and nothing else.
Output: -18,°C
